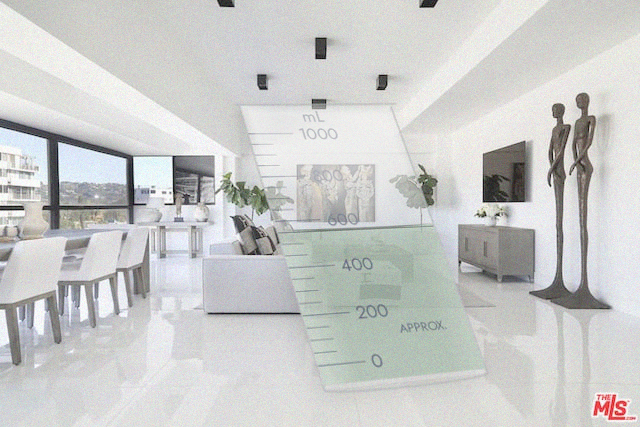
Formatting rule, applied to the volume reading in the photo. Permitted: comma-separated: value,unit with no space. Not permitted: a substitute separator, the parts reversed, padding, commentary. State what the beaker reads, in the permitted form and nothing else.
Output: 550,mL
